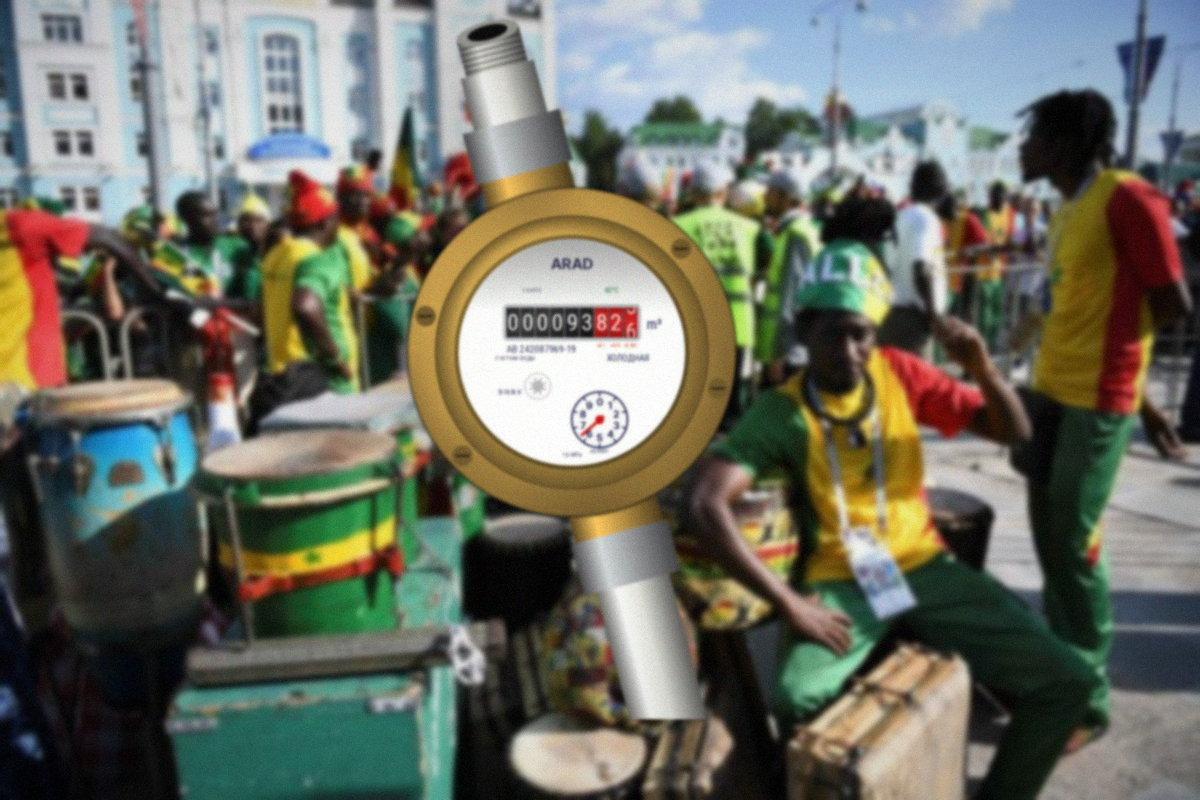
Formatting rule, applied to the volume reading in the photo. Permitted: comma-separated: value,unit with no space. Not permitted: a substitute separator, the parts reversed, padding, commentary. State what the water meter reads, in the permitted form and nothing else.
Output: 93.8256,m³
